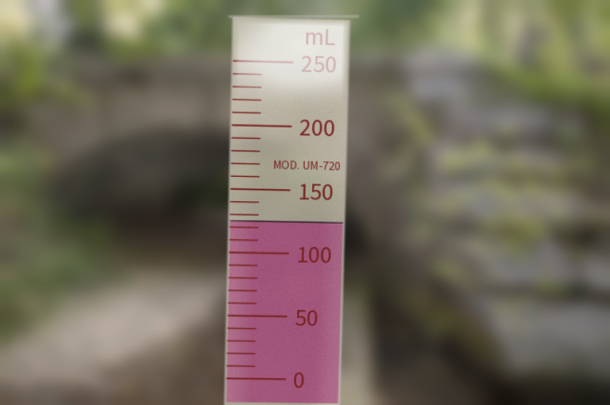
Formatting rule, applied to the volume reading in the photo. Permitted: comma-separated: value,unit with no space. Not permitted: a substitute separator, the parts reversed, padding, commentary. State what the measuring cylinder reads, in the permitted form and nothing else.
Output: 125,mL
